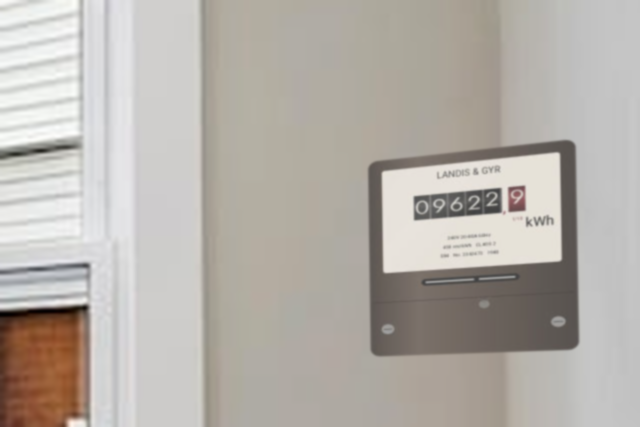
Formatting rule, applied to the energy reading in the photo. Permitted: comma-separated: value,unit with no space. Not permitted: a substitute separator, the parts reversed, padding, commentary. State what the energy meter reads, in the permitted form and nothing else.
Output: 9622.9,kWh
